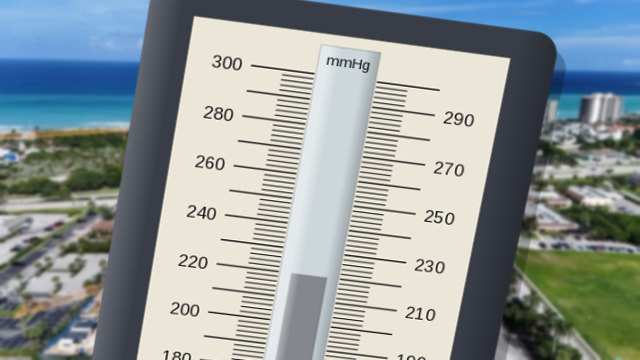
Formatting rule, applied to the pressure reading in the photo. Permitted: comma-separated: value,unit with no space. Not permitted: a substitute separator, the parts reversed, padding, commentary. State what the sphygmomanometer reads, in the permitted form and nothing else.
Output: 220,mmHg
